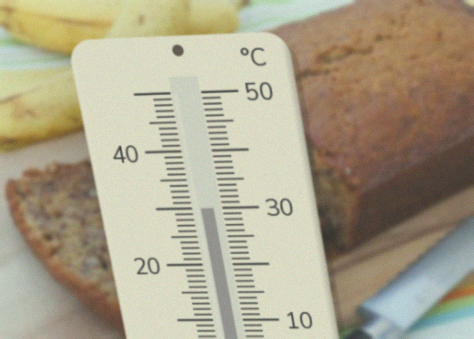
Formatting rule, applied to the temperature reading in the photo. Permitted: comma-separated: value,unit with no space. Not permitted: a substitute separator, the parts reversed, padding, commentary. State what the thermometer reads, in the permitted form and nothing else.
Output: 30,°C
